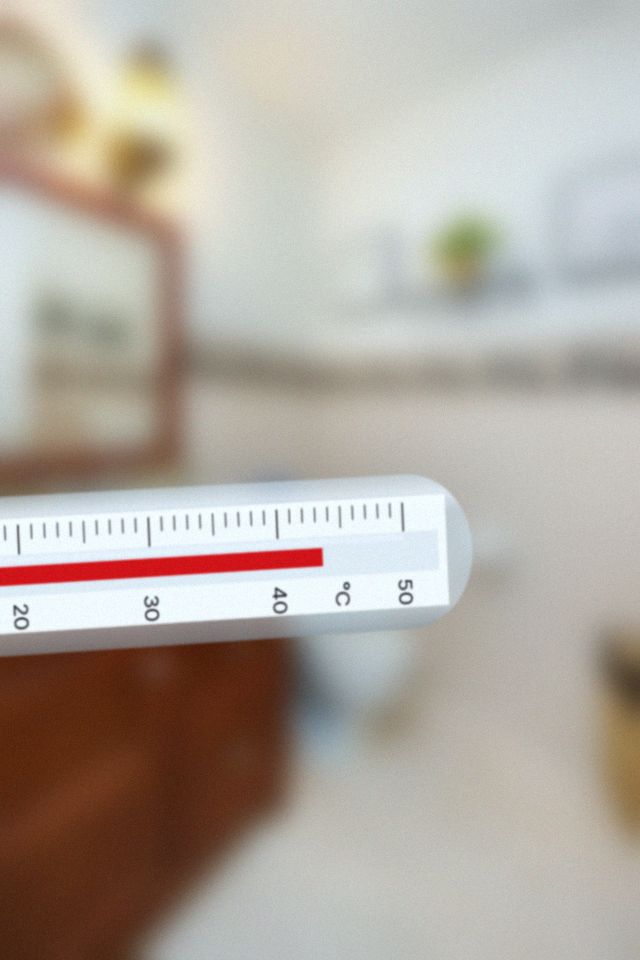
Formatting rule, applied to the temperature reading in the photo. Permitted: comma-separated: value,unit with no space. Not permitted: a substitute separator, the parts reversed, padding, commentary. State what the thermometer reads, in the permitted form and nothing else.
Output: 43.5,°C
